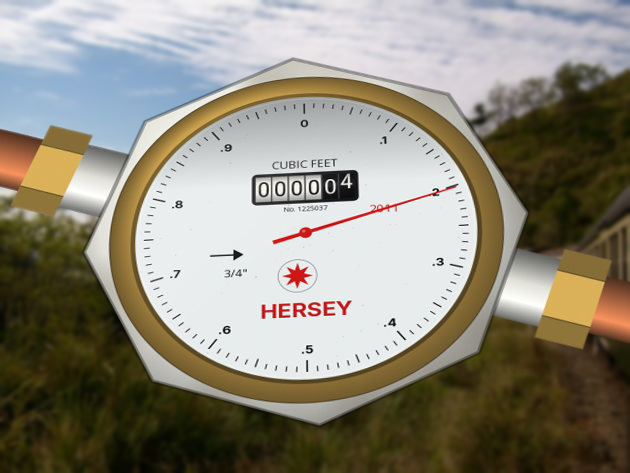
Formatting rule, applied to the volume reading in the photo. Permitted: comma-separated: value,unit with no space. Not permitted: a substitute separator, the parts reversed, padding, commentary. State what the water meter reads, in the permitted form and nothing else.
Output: 4.20,ft³
